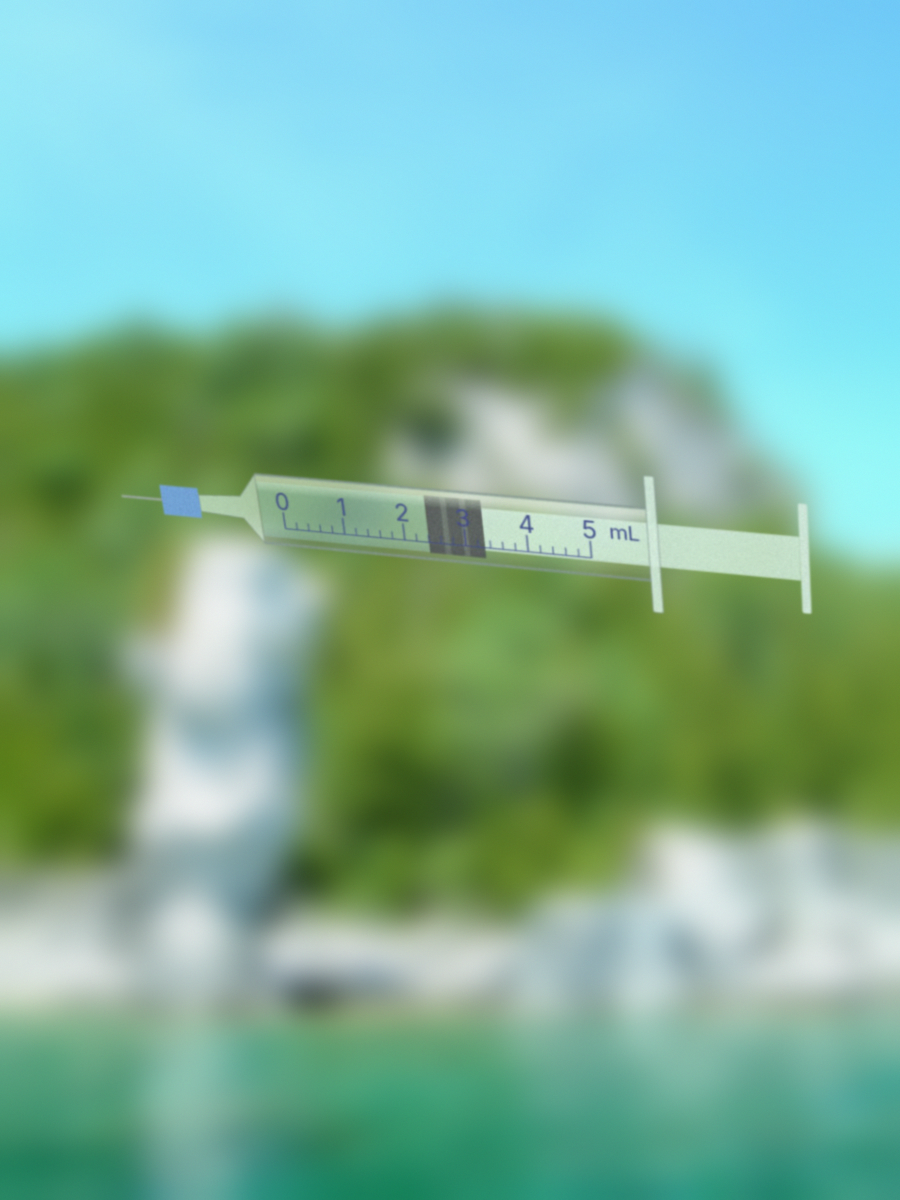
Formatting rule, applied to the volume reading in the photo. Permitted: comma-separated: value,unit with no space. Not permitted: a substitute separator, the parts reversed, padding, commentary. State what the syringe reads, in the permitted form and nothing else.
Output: 2.4,mL
